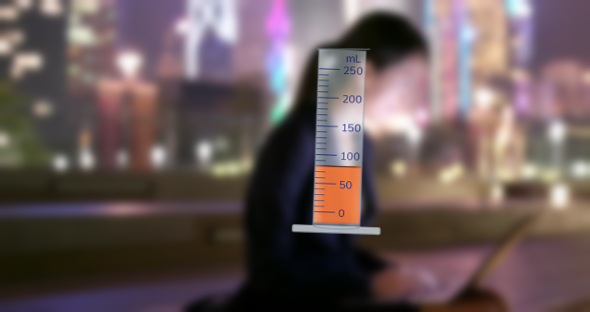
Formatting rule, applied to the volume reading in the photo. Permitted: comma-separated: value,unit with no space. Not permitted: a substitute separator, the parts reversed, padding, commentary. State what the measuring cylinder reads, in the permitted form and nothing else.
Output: 80,mL
